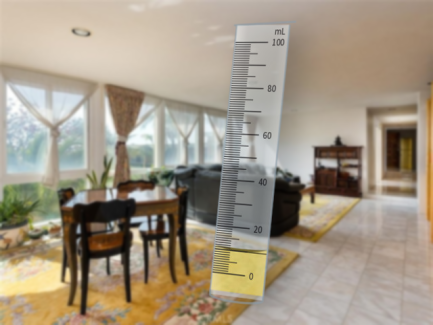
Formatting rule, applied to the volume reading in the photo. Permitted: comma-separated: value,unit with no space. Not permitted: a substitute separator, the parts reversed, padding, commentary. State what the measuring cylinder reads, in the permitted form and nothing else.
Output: 10,mL
